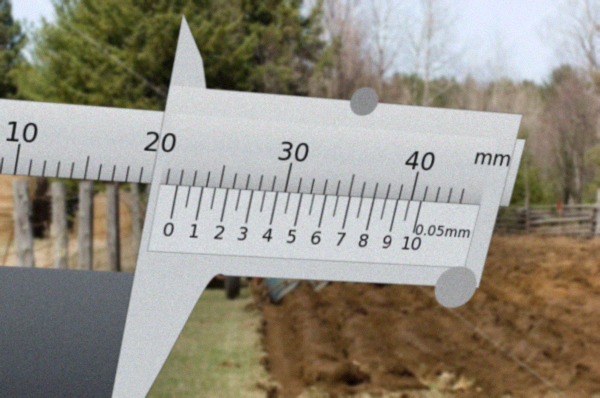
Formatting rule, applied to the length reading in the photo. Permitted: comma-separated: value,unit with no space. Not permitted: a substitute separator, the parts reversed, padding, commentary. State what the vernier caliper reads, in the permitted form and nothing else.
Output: 21.8,mm
